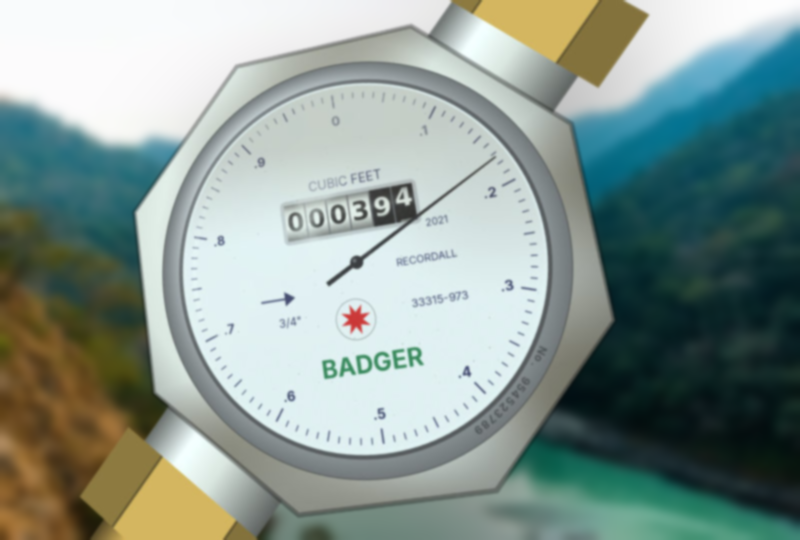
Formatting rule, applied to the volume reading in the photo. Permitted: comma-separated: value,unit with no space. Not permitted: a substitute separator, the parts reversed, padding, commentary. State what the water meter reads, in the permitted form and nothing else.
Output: 394.17,ft³
